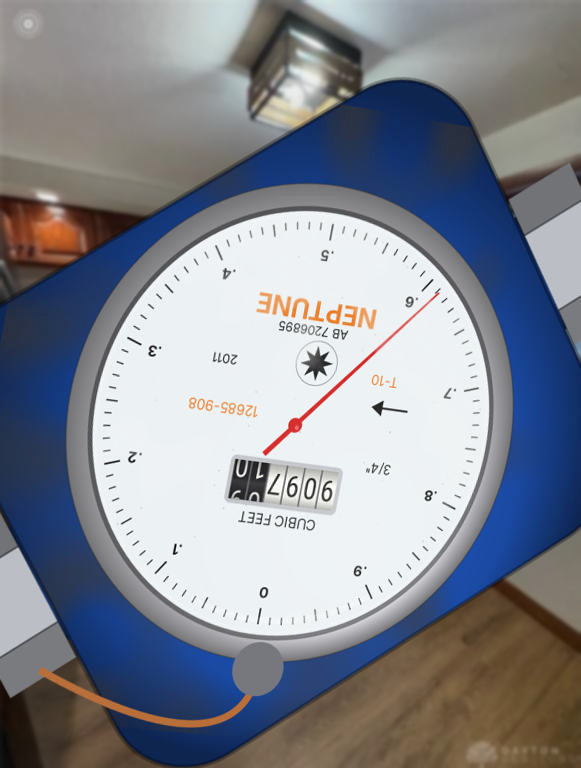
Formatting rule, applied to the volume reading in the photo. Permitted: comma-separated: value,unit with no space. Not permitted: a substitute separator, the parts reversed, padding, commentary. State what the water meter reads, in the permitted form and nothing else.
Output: 909709.61,ft³
